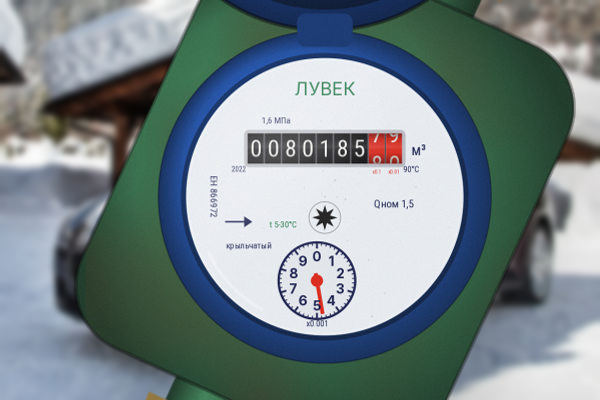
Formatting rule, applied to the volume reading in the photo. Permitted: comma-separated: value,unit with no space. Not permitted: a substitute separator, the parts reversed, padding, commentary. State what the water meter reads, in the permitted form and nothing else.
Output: 80185.794,m³
